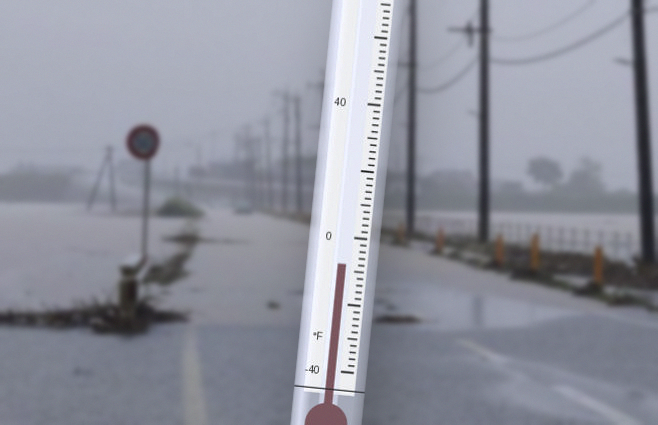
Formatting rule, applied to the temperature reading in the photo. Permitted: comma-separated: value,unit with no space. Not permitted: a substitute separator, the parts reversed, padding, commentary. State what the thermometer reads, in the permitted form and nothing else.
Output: -8,°F
